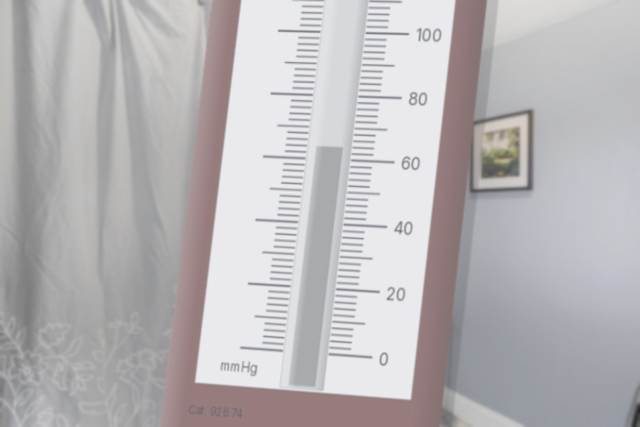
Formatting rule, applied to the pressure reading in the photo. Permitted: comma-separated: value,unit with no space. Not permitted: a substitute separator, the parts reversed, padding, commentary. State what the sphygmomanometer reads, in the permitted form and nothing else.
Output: 64,mmHg
